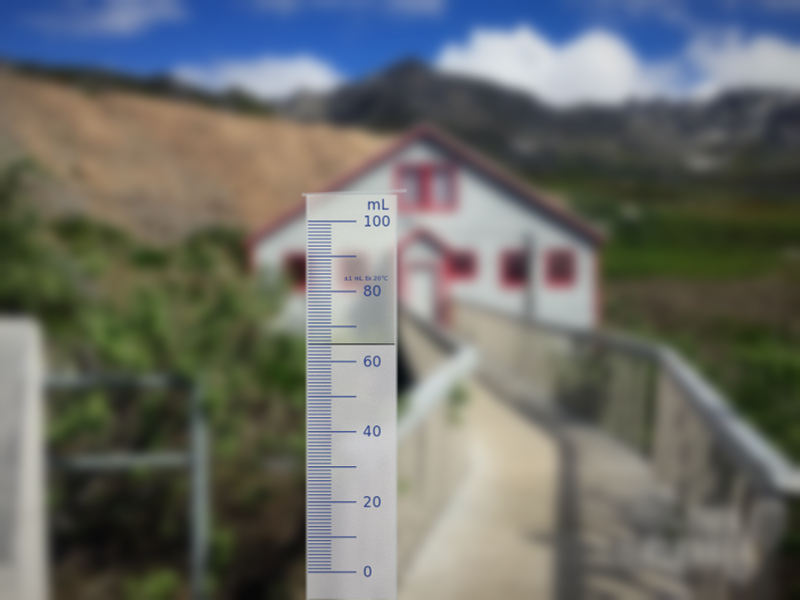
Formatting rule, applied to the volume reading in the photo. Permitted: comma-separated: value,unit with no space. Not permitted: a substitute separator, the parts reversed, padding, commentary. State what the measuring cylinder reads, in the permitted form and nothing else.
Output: 65,mL
